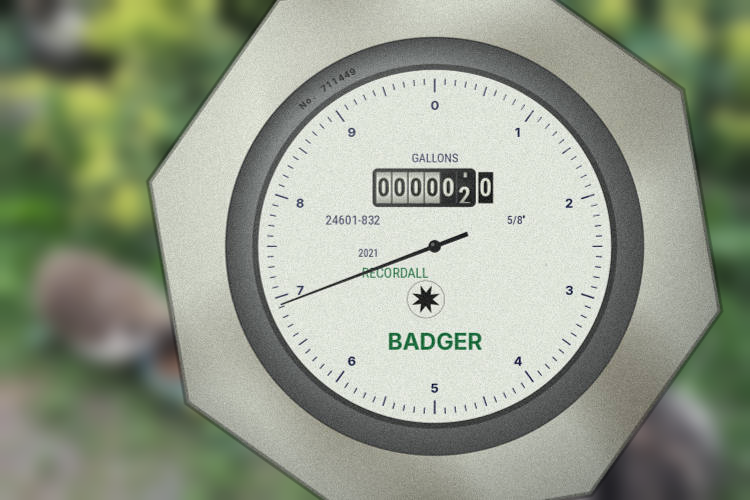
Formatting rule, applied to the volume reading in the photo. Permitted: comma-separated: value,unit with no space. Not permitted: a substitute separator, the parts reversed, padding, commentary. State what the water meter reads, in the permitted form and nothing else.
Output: 16.9,gal
